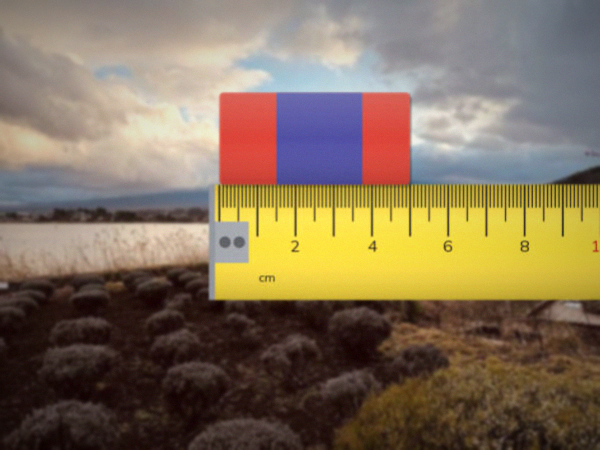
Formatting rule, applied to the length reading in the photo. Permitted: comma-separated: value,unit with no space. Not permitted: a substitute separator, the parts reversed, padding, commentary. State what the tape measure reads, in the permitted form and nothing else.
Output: 5,cm
